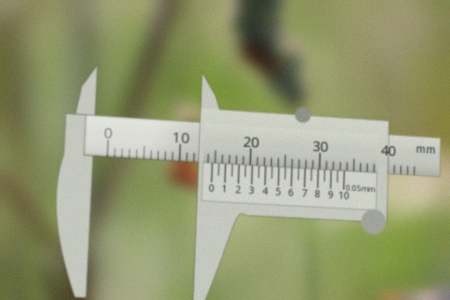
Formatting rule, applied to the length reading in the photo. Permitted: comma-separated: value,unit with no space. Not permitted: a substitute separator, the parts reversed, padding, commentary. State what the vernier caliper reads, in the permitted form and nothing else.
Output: 14.6,mm
